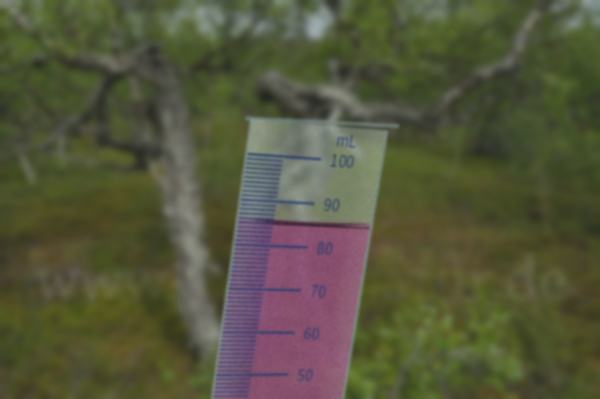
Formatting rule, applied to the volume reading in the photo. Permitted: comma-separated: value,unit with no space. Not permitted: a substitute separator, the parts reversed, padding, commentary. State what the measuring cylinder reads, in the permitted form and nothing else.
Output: 85,mL
